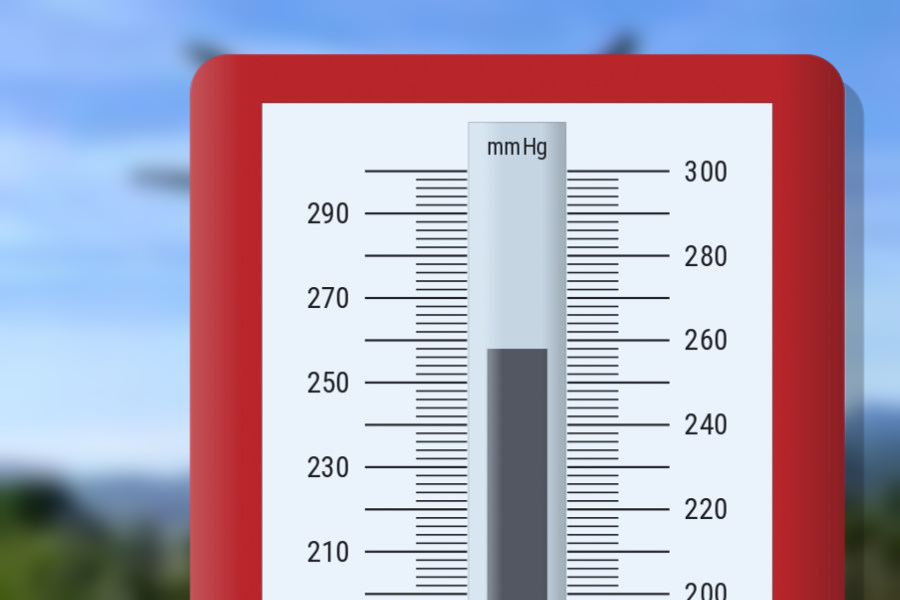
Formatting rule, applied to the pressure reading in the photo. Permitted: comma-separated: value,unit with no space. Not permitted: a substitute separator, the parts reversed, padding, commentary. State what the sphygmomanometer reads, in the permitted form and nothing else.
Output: 258,mmHg
